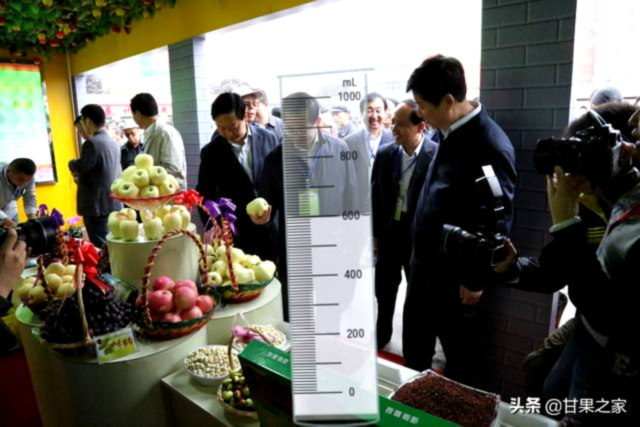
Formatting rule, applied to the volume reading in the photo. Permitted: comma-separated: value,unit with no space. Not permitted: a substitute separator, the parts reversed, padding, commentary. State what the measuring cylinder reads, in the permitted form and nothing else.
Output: 600,mL
